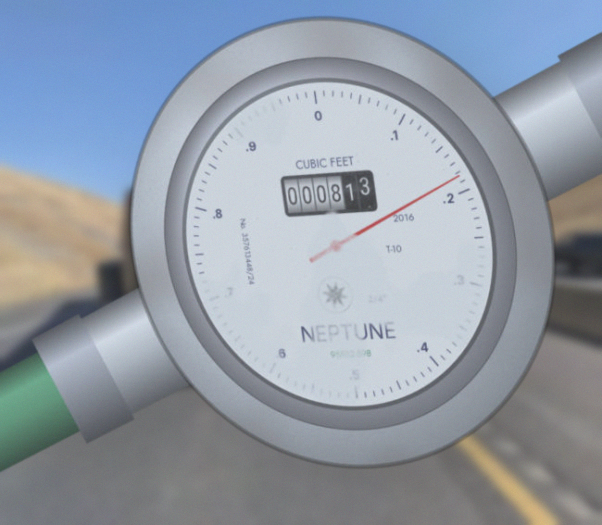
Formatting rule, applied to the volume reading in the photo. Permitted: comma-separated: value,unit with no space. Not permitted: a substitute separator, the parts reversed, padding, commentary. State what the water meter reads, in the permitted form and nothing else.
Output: 813.18,ft³
